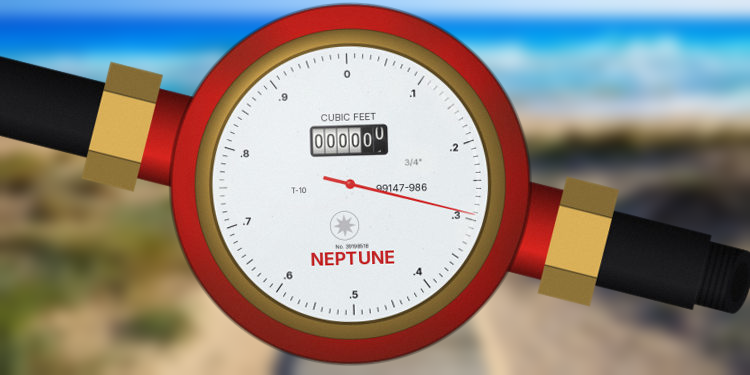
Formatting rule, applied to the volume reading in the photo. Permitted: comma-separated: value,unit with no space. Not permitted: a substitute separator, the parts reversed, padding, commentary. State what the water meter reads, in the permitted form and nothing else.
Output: 0.29,ft³
